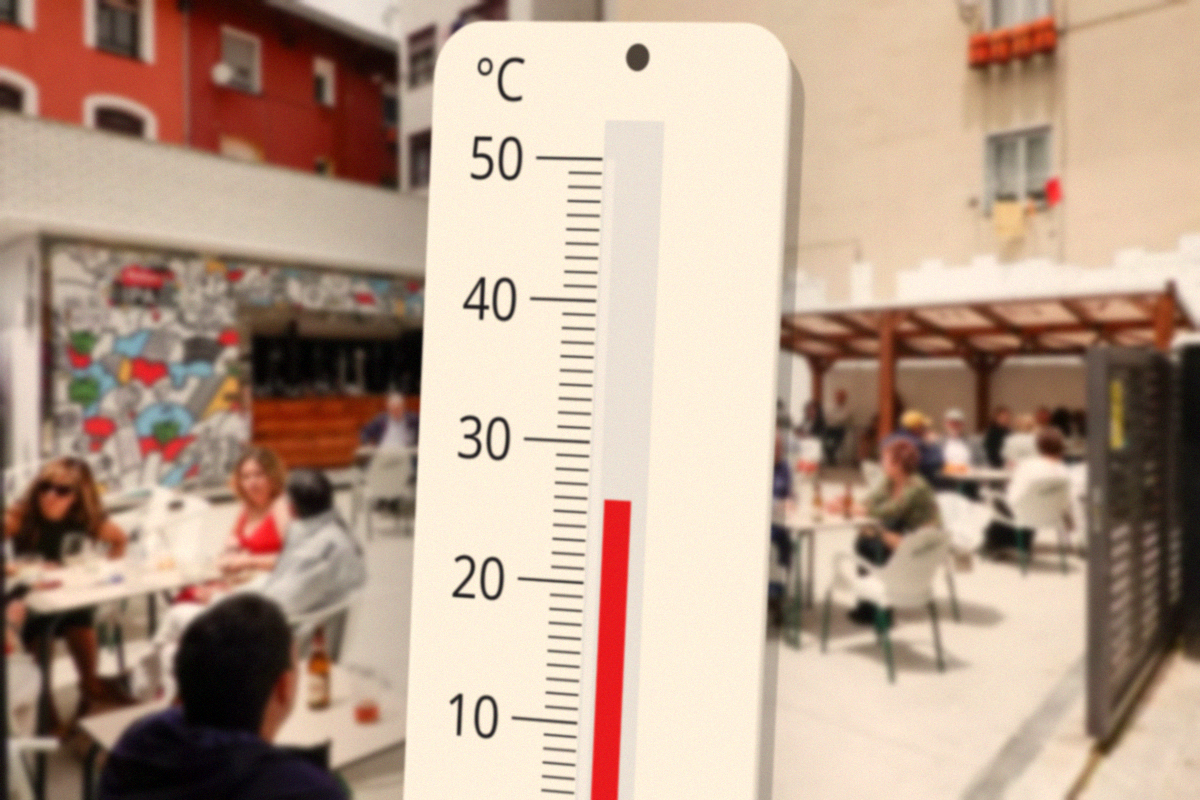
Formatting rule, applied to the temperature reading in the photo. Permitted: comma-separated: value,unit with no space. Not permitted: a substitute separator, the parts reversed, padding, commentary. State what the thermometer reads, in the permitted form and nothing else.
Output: 26,°C
